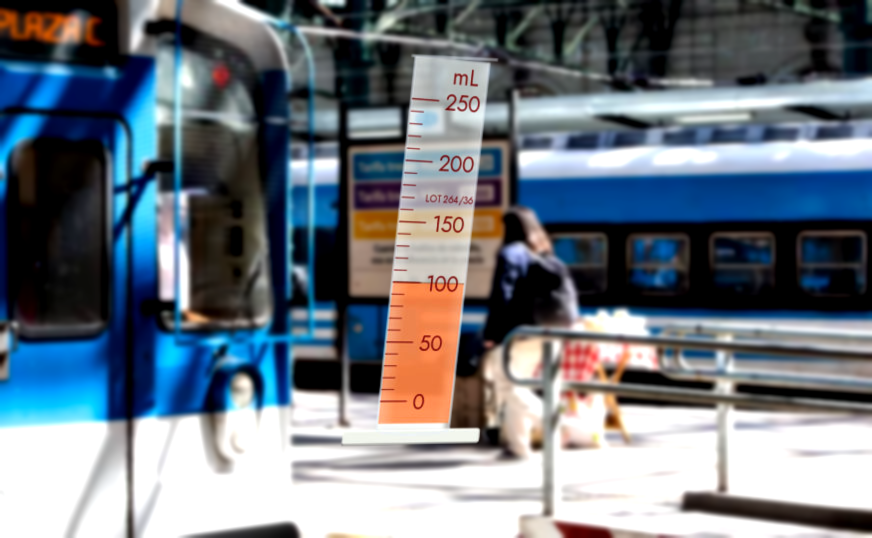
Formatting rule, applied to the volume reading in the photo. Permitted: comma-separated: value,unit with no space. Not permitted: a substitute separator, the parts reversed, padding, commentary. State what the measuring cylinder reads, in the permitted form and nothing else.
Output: 100,mL
